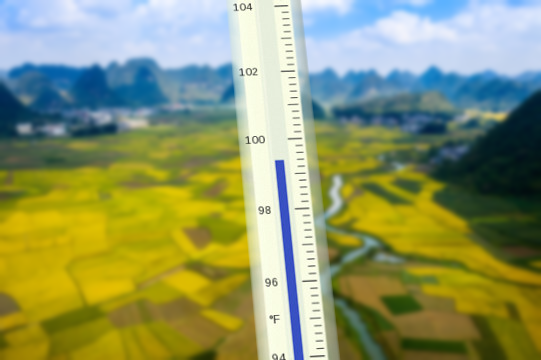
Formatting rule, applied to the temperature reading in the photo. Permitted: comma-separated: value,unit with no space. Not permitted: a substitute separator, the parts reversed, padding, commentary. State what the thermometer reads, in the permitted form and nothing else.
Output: 99.4,°F
